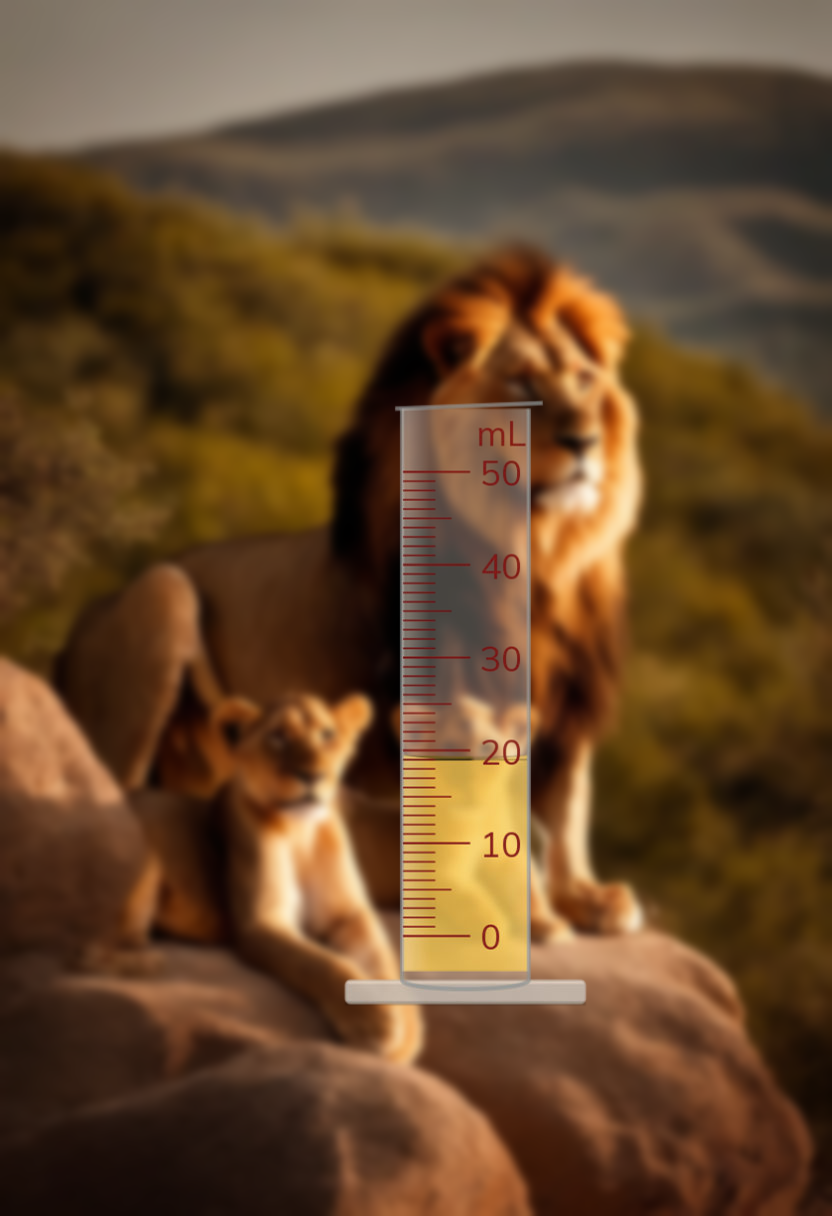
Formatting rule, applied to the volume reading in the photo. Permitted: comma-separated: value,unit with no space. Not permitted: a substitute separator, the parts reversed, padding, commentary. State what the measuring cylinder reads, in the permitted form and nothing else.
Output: 19,mL
